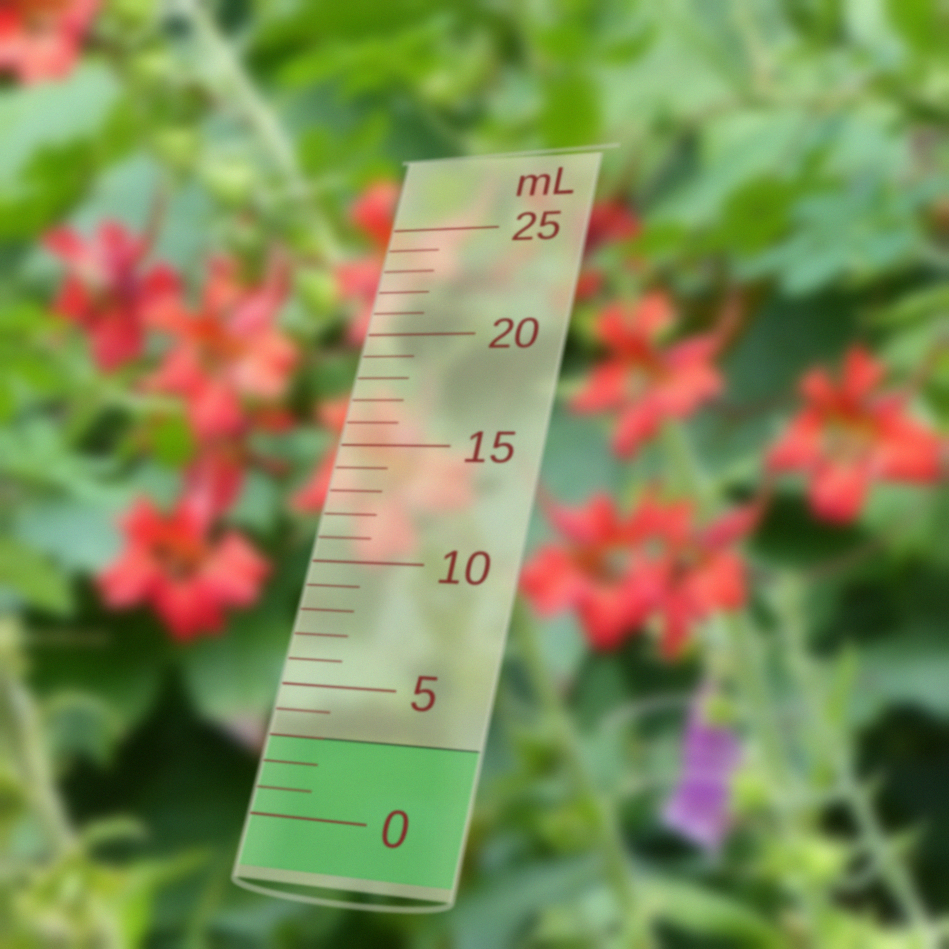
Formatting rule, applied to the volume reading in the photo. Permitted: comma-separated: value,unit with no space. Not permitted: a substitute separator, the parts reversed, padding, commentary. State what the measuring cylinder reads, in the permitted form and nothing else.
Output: 3,mL
